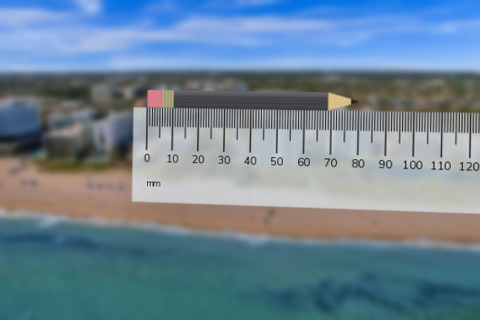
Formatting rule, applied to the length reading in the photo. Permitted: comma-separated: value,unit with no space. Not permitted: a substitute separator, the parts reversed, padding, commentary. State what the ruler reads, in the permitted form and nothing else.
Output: 80,mm
